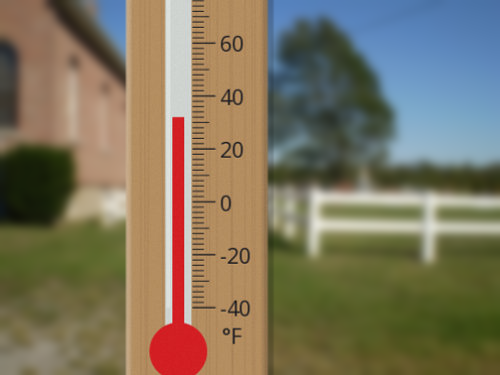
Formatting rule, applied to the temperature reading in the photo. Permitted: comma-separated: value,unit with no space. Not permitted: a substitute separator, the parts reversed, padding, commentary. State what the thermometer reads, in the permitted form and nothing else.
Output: 32,°F
